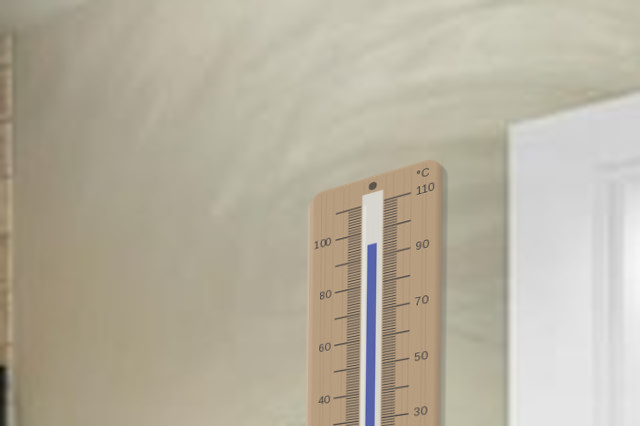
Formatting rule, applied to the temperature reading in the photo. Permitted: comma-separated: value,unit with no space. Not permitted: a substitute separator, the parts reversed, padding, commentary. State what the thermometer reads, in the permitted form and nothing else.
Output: 95,°C
